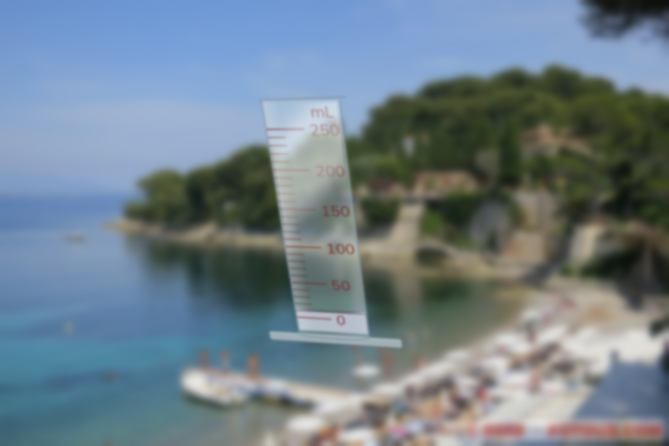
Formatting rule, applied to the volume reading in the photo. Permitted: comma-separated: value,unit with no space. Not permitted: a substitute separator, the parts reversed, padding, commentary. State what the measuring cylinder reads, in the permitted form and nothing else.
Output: 10,mL
